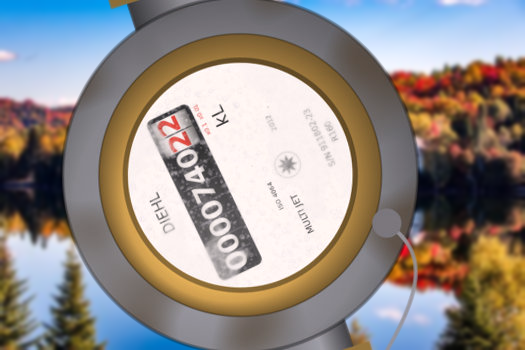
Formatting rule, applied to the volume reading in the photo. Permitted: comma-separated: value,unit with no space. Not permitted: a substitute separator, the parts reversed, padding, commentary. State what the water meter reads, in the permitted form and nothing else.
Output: 740.22,kL
